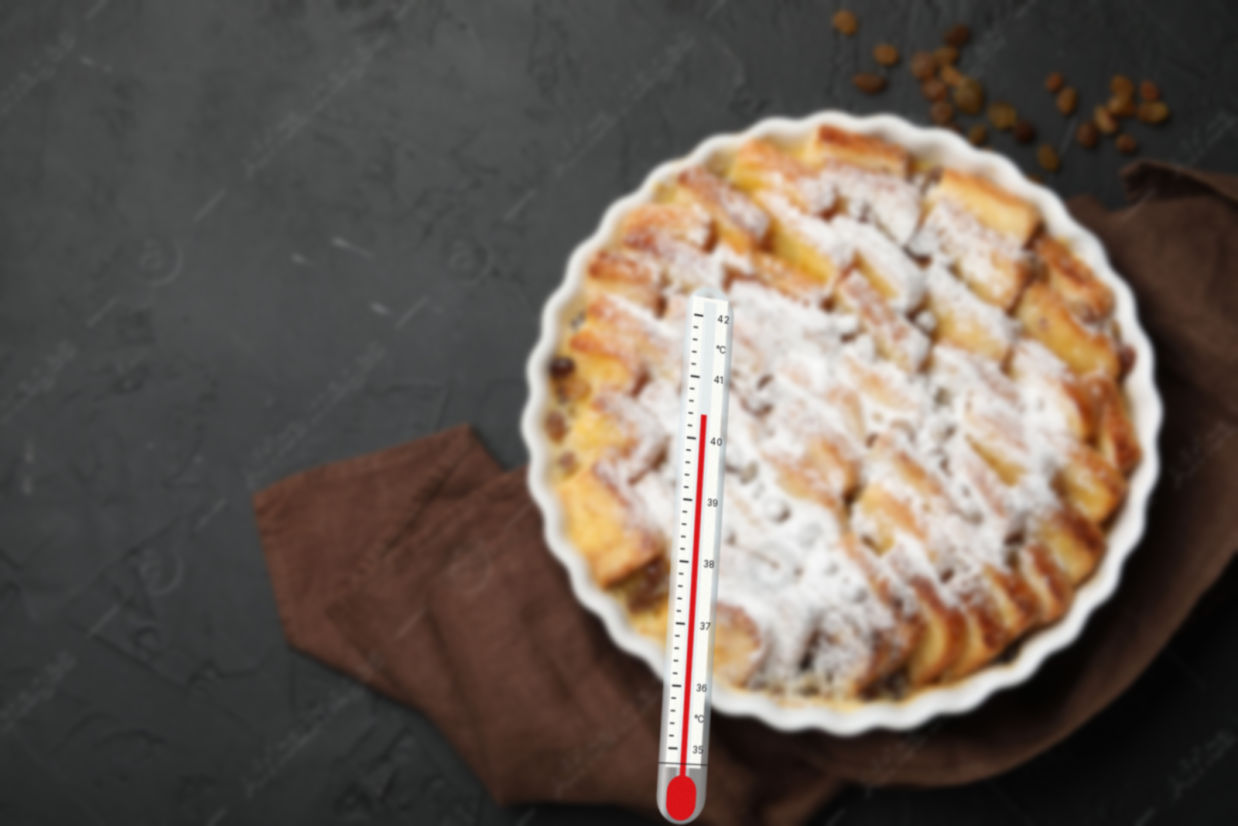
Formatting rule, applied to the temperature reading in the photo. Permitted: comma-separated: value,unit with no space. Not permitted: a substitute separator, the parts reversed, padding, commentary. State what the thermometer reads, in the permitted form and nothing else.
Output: 40.4,°C
